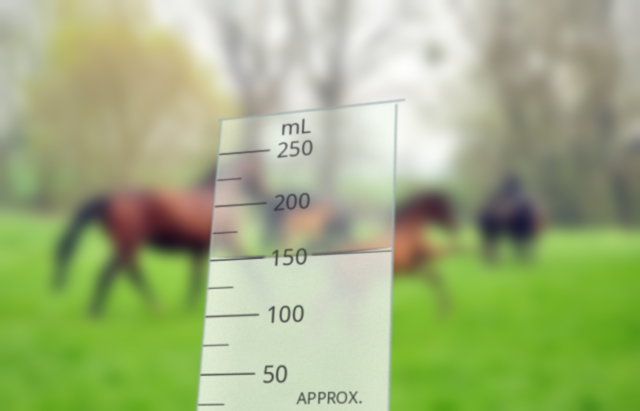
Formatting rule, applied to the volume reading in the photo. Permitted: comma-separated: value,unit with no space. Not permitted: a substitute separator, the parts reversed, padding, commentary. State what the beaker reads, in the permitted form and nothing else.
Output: 150,mL
